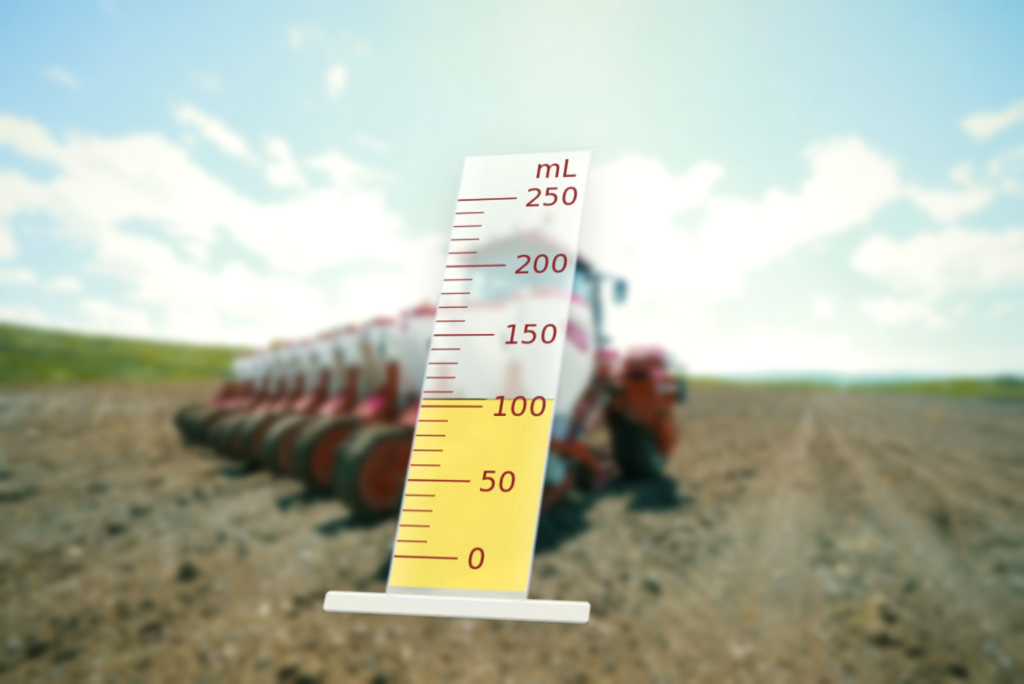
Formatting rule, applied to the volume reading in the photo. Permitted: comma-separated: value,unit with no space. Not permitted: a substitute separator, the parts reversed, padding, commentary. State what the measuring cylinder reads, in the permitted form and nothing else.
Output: 105,mL
